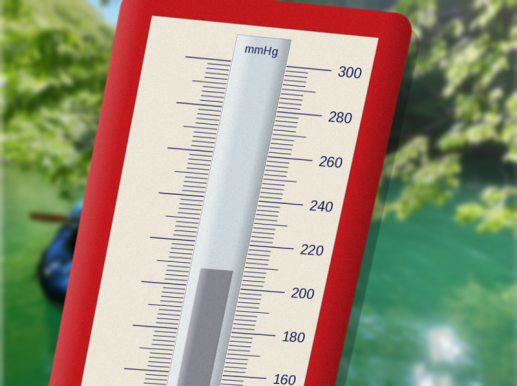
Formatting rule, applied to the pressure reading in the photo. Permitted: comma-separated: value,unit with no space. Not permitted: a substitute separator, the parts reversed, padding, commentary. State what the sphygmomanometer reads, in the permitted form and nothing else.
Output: 208,mmHg
